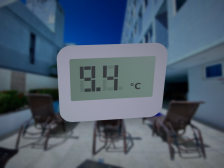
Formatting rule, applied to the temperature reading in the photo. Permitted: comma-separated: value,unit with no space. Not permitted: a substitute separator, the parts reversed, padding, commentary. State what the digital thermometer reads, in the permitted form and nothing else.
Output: 9.4,°C
